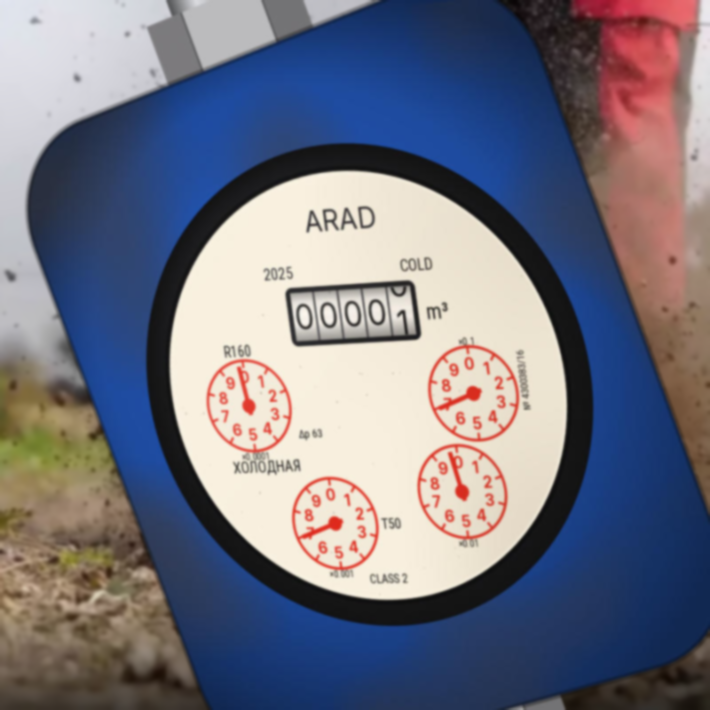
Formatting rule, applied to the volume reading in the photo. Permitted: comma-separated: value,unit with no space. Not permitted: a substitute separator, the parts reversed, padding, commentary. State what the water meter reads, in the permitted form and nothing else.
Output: 0.6969,m³
